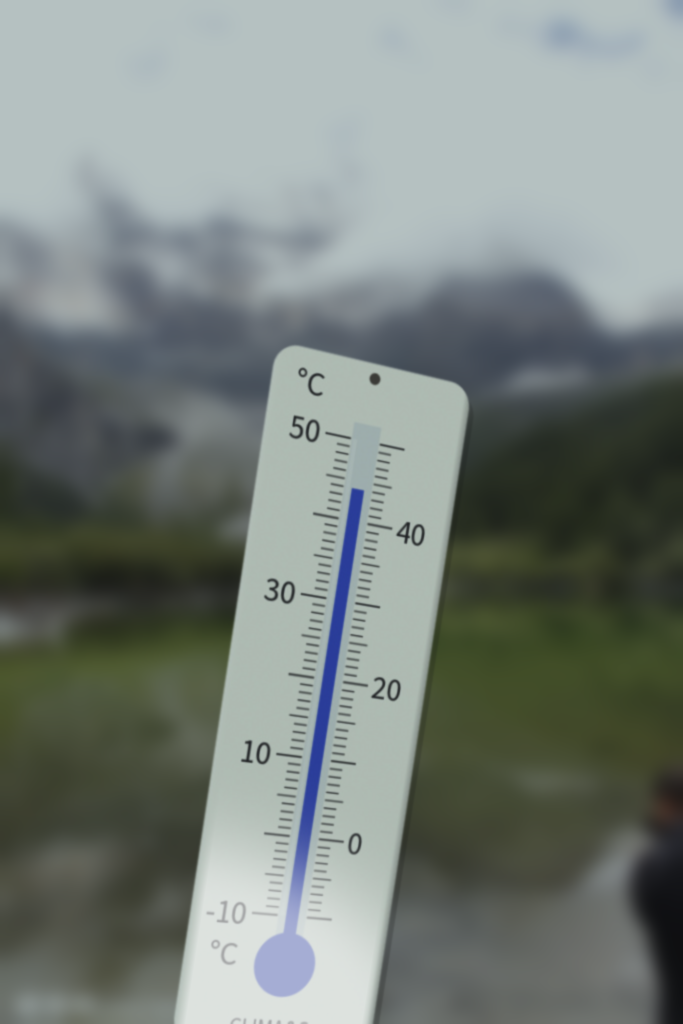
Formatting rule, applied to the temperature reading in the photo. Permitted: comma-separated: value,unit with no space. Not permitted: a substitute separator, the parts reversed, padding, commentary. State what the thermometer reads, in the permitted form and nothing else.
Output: 44,°C
